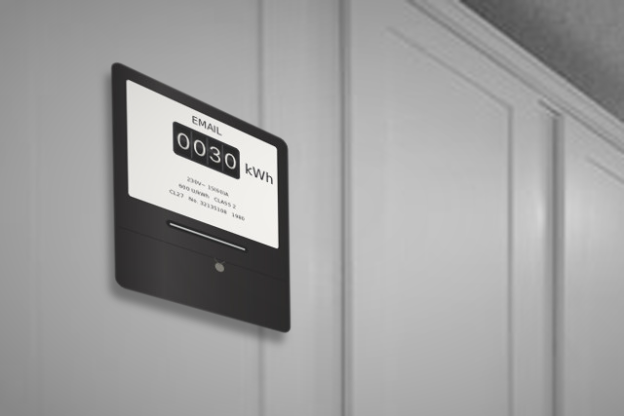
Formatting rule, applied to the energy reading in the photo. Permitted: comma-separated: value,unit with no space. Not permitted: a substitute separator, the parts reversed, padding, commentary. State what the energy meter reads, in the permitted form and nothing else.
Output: 30,kWh
